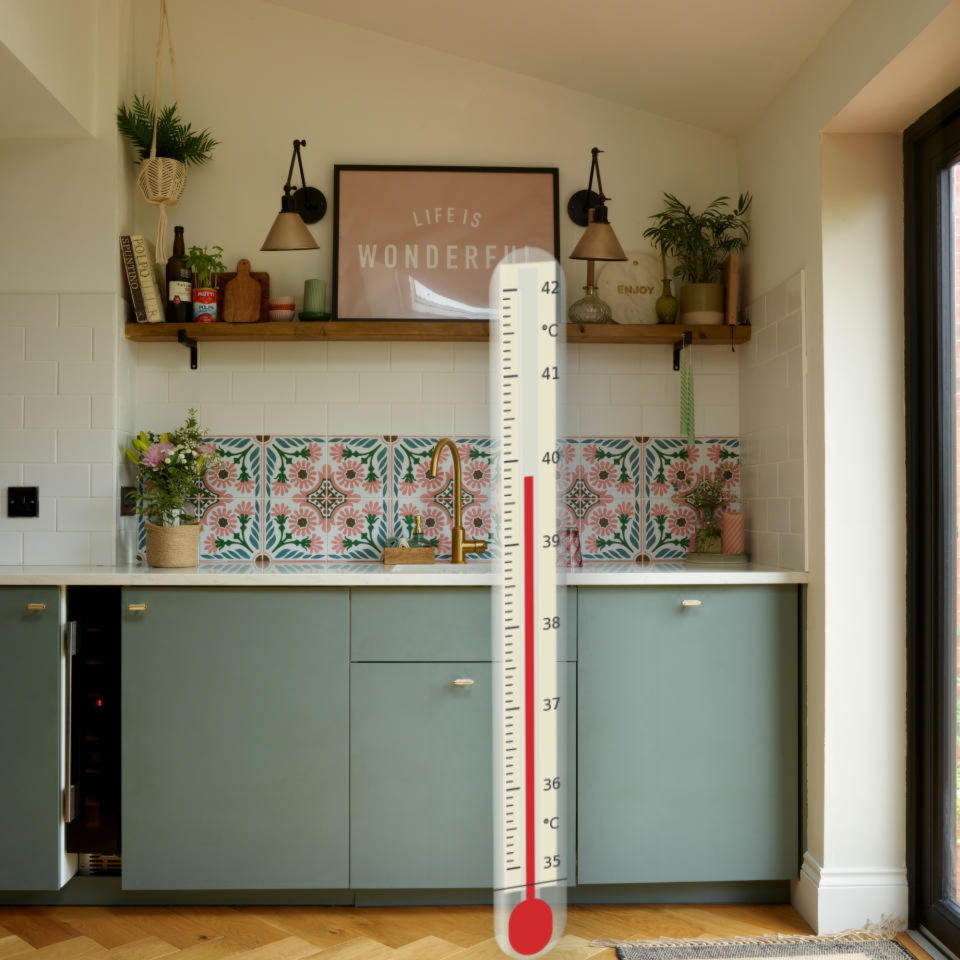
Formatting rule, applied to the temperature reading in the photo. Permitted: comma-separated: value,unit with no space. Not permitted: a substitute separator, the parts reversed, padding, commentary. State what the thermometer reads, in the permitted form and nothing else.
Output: 39.8,°C
